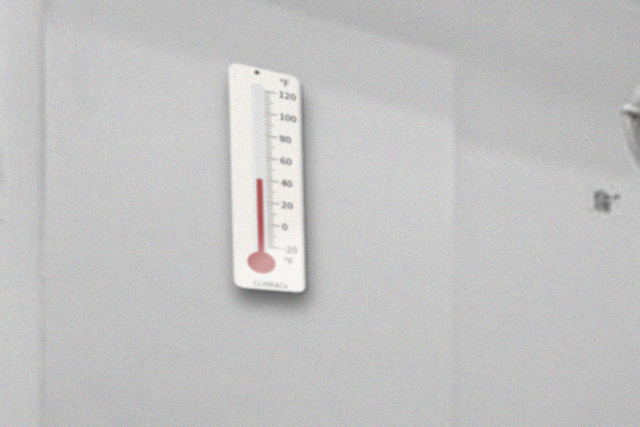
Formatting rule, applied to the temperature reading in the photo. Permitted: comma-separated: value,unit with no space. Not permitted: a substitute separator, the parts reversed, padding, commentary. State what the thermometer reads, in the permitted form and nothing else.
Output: 40,°F
